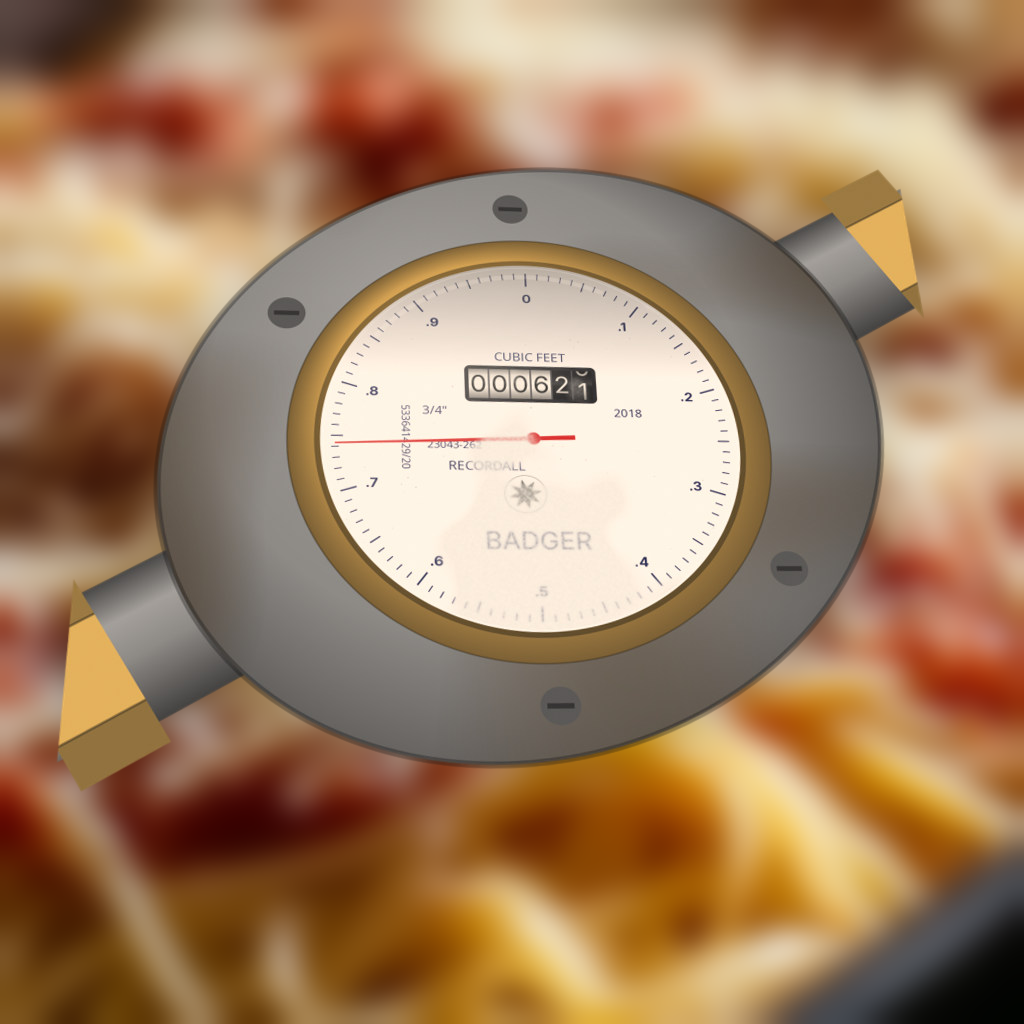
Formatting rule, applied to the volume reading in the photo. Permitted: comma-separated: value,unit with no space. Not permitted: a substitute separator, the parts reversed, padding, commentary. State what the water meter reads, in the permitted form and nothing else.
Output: 620.74,ft³
